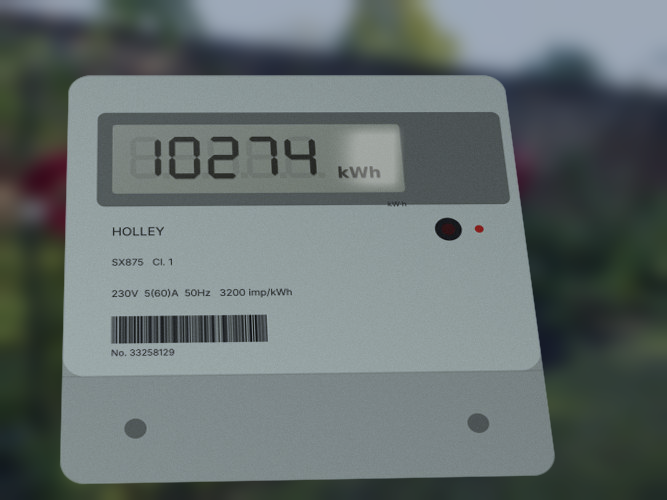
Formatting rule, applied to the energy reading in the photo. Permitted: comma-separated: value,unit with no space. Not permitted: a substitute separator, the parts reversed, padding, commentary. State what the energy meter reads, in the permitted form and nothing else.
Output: 10274,kWh
